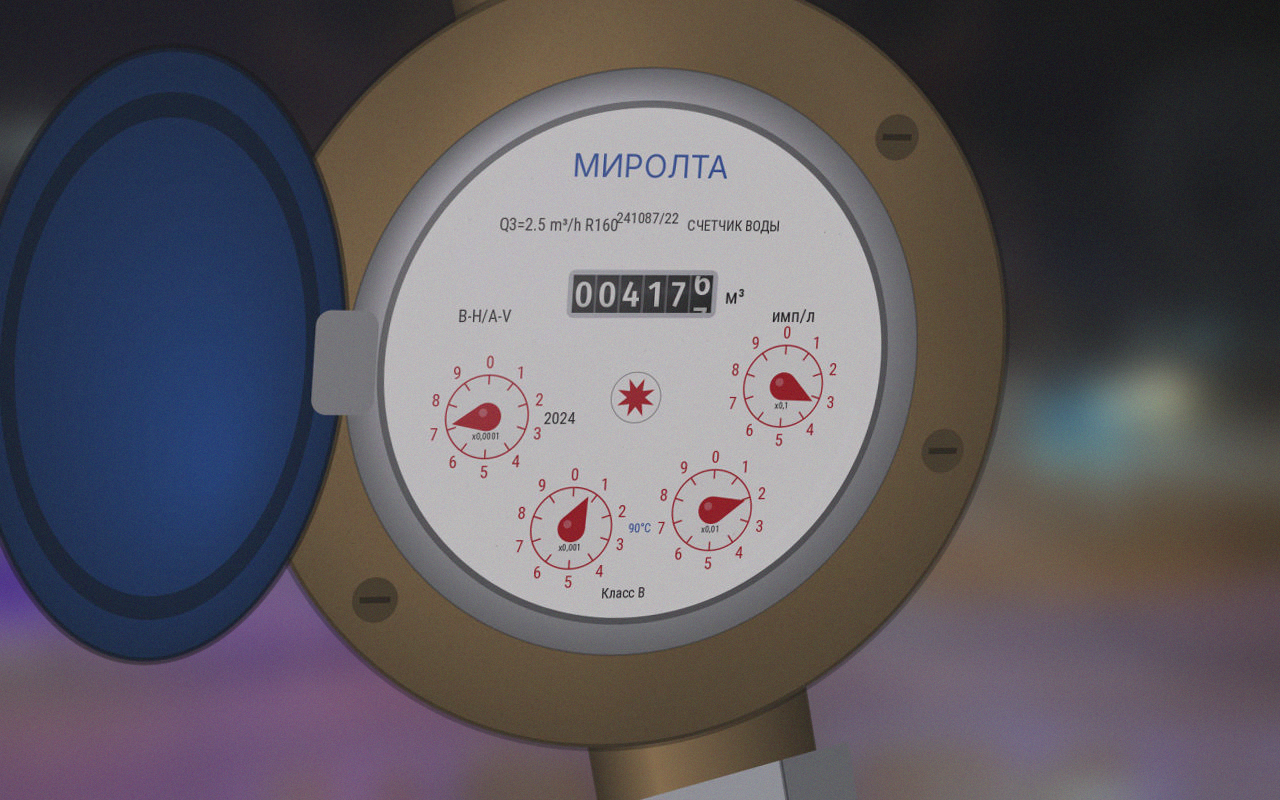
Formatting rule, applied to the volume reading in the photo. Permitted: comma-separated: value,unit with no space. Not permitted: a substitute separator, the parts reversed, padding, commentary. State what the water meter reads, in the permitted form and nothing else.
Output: 4176.3207,m³
